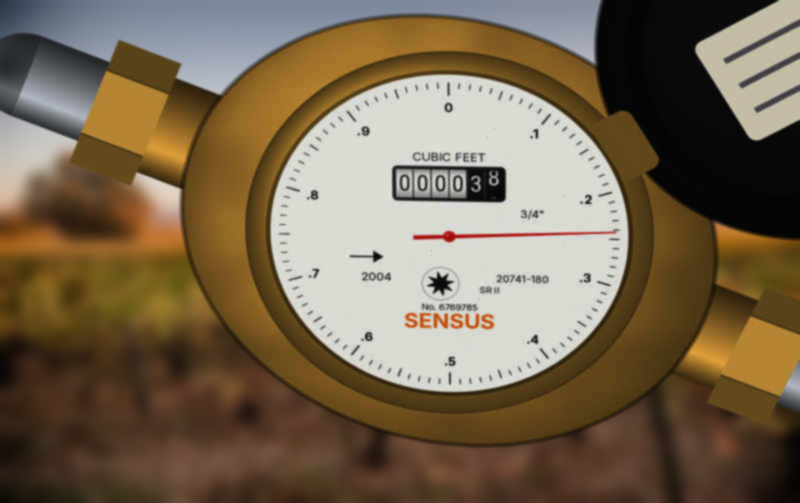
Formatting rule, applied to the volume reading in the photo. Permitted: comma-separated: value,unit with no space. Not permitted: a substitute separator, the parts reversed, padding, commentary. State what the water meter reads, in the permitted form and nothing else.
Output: 38.24,ft³
